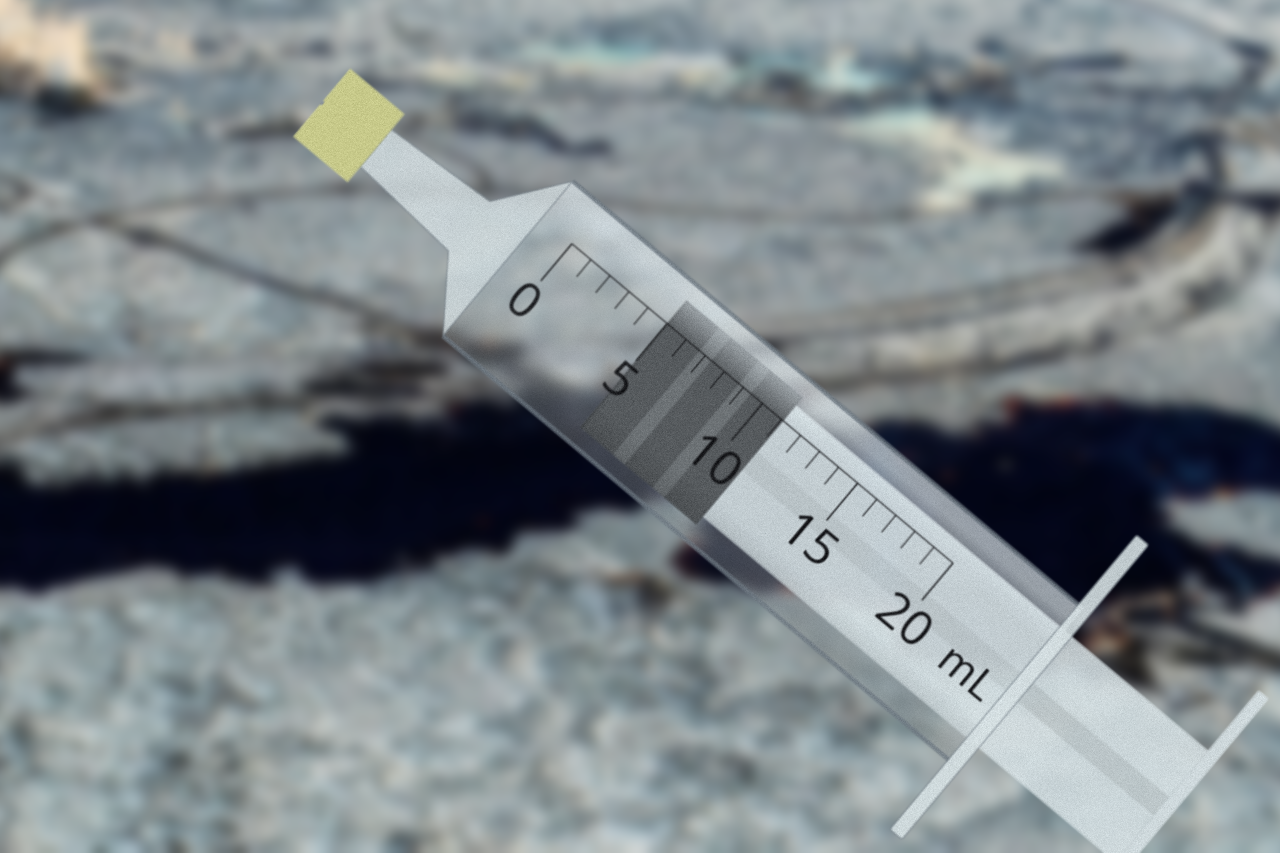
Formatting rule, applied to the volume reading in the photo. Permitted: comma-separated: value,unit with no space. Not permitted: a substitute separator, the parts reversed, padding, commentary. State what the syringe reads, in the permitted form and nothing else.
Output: 5,mL
